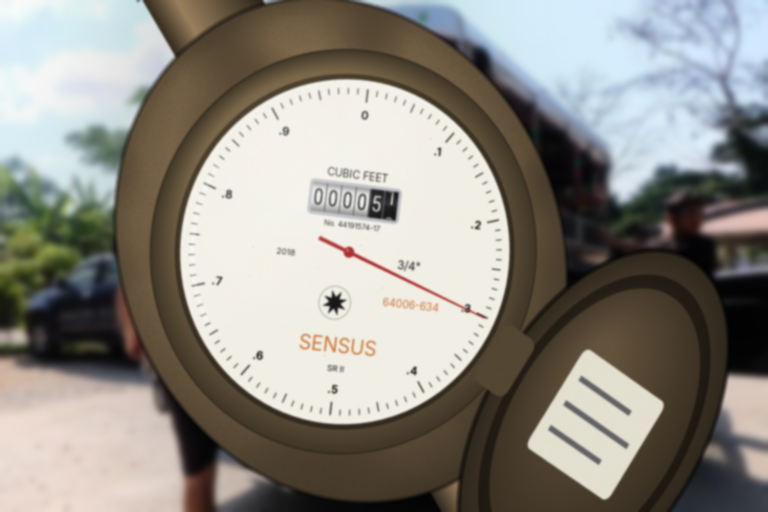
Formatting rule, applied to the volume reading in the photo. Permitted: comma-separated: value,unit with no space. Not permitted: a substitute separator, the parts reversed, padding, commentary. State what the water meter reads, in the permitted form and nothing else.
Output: 51.30,ft³
